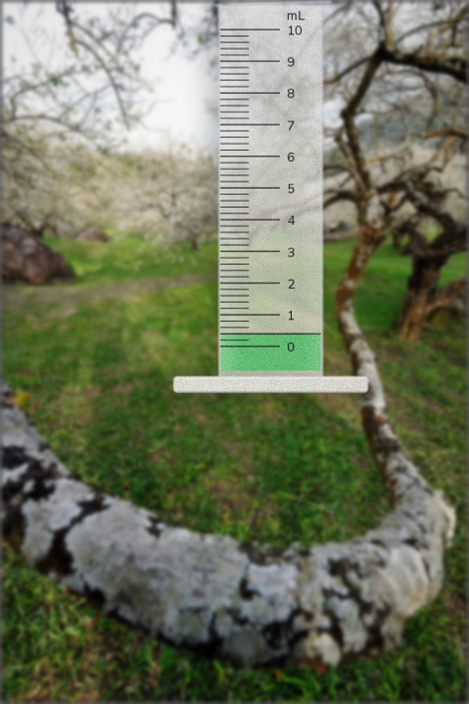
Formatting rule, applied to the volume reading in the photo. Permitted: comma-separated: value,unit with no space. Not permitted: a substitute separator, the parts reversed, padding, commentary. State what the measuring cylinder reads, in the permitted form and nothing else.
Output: 0.4,mL
